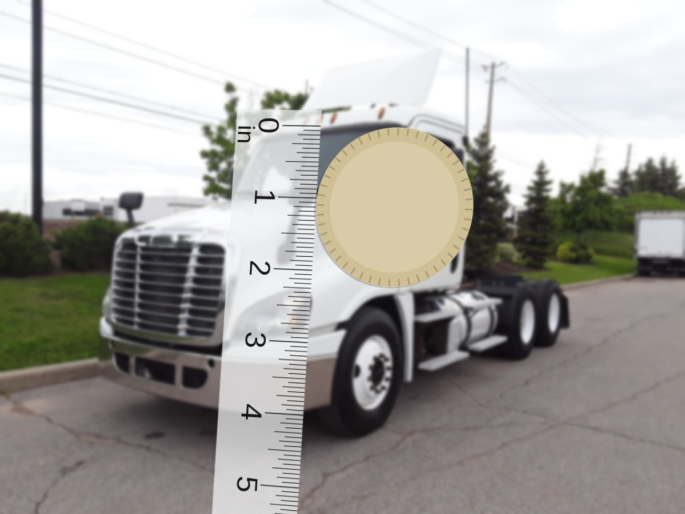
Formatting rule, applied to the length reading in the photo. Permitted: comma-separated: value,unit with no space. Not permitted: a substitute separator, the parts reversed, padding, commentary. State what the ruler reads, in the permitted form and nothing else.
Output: 2.1875,in
